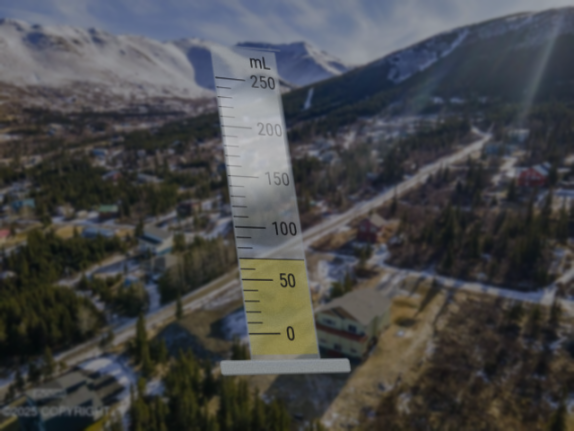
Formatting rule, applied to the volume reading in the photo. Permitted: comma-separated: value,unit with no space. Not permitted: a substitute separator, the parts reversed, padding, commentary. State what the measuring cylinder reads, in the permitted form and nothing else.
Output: 70,mL
